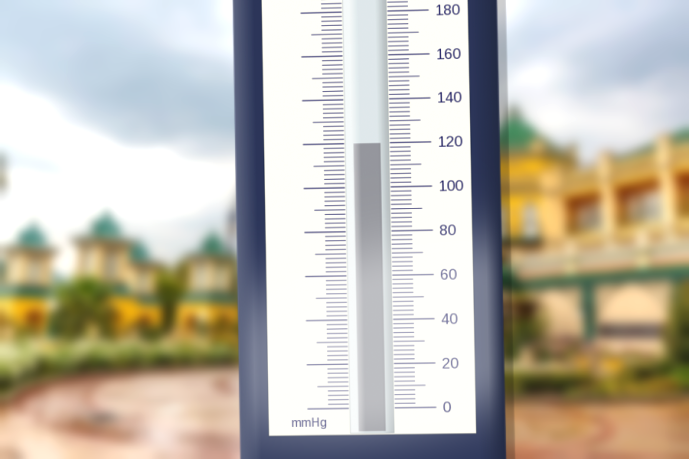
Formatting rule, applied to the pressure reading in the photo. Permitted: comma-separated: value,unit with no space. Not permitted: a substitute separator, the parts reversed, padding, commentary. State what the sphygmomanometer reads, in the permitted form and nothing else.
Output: 120,mmHg
